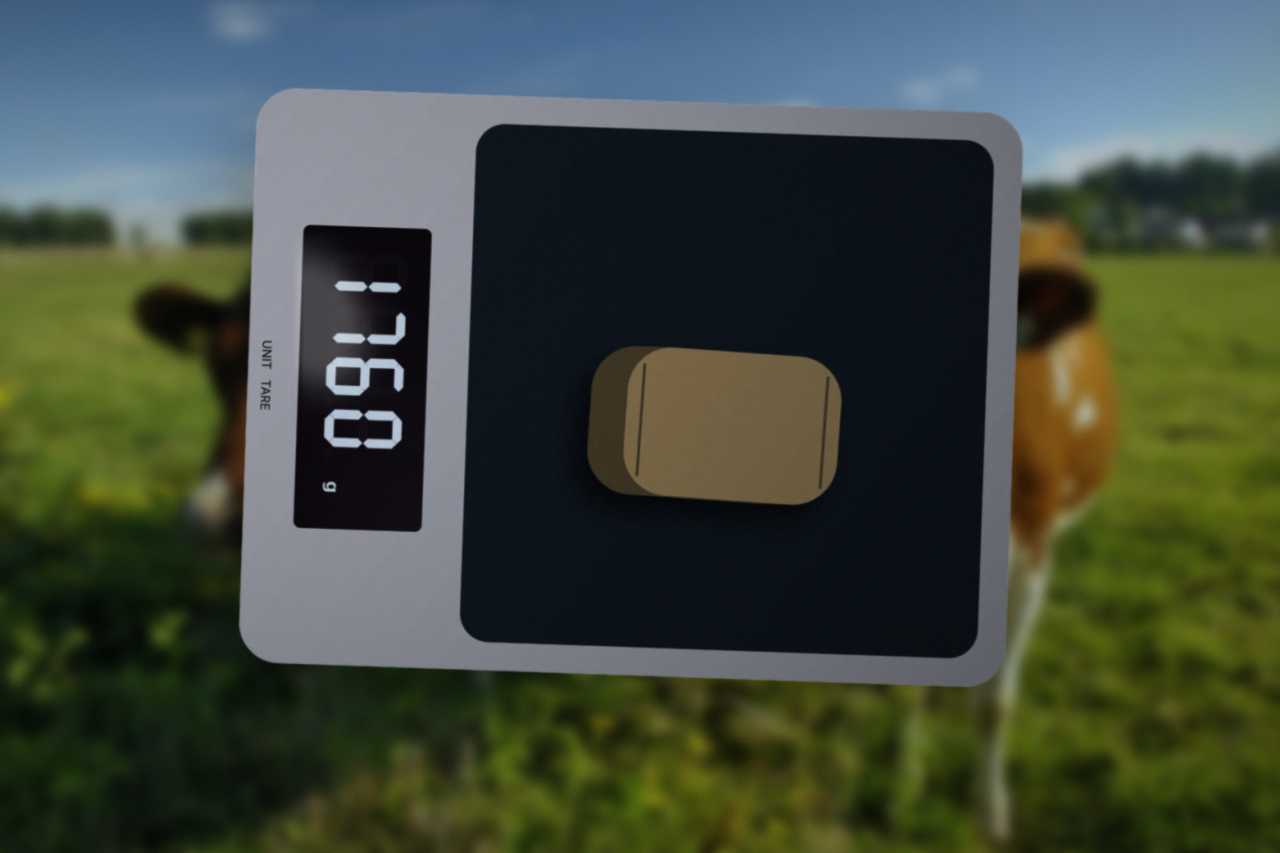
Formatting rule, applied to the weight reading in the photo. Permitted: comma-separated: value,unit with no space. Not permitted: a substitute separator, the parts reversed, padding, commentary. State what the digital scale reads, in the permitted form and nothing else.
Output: 1760,g
